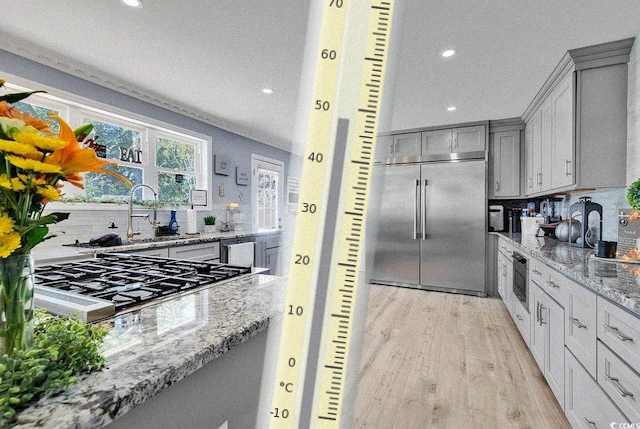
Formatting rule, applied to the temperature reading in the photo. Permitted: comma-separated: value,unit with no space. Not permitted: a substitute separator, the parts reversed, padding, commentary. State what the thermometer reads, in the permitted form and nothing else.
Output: 48,°C
